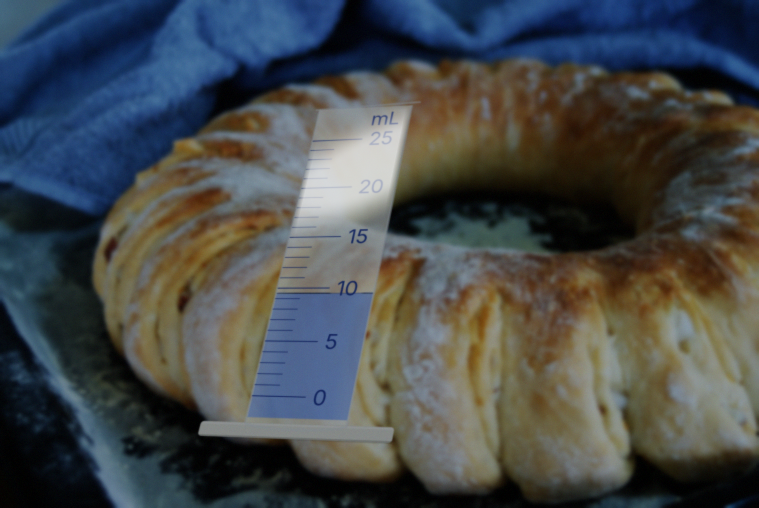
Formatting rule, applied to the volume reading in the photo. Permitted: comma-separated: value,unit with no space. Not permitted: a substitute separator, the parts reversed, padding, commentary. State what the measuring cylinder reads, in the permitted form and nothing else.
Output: 9.5,mL
